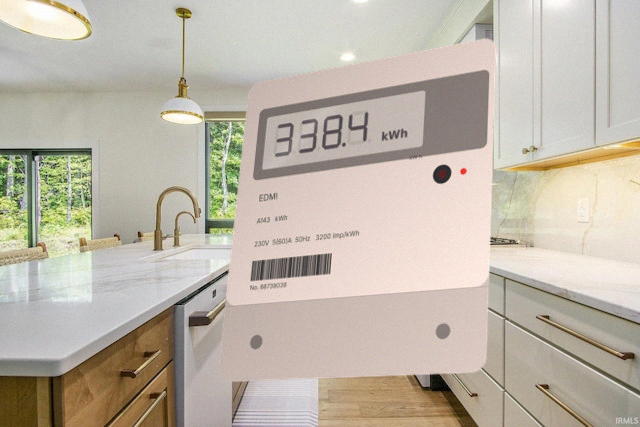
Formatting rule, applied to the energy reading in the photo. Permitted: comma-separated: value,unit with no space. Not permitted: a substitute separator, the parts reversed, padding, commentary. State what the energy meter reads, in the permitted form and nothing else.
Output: 338.4,kWh
